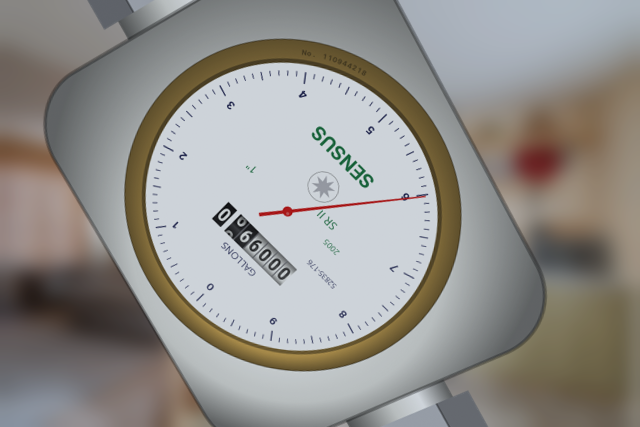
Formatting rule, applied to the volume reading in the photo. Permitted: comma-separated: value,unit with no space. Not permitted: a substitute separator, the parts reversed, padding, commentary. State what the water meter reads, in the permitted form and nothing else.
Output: 9986.0,gal
